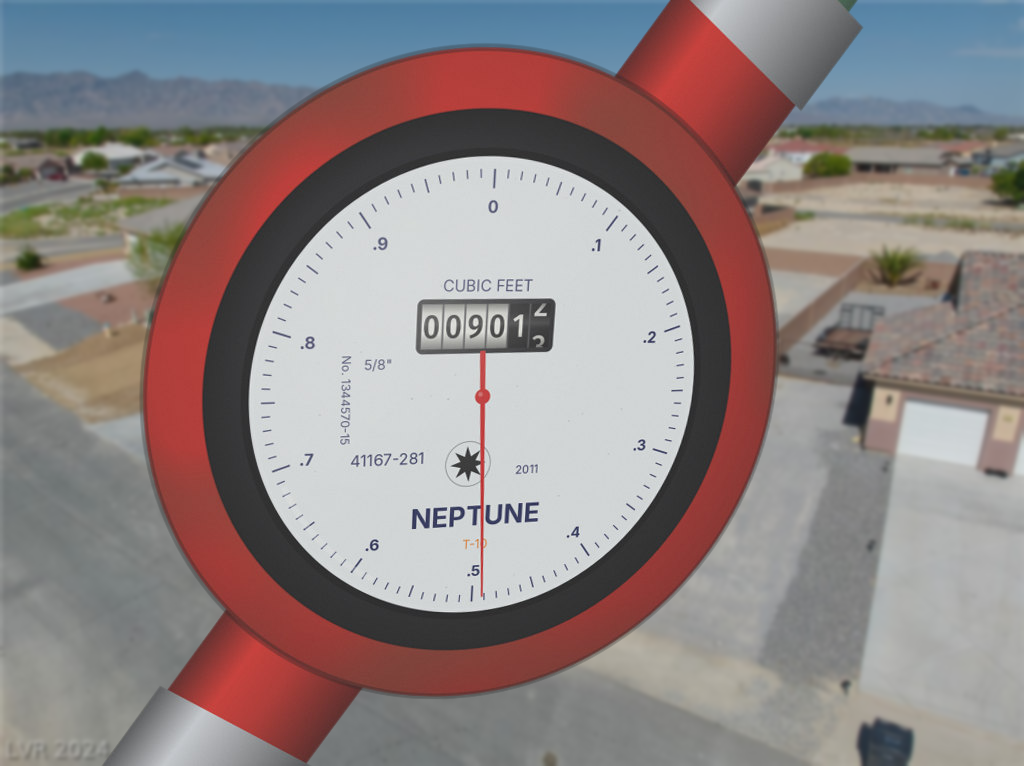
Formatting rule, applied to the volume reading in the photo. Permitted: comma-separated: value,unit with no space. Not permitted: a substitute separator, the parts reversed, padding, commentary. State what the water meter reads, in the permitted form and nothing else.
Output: 9012.49,ft³
